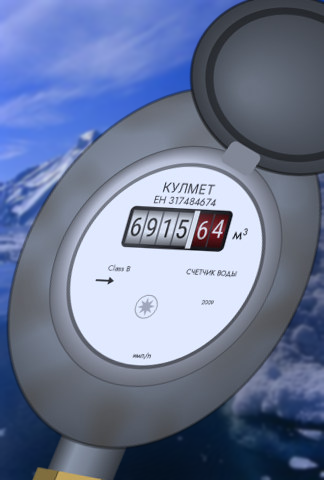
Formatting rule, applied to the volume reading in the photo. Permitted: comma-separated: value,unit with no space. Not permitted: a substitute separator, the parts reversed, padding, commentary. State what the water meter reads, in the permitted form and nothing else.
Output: 6915.64,m³
